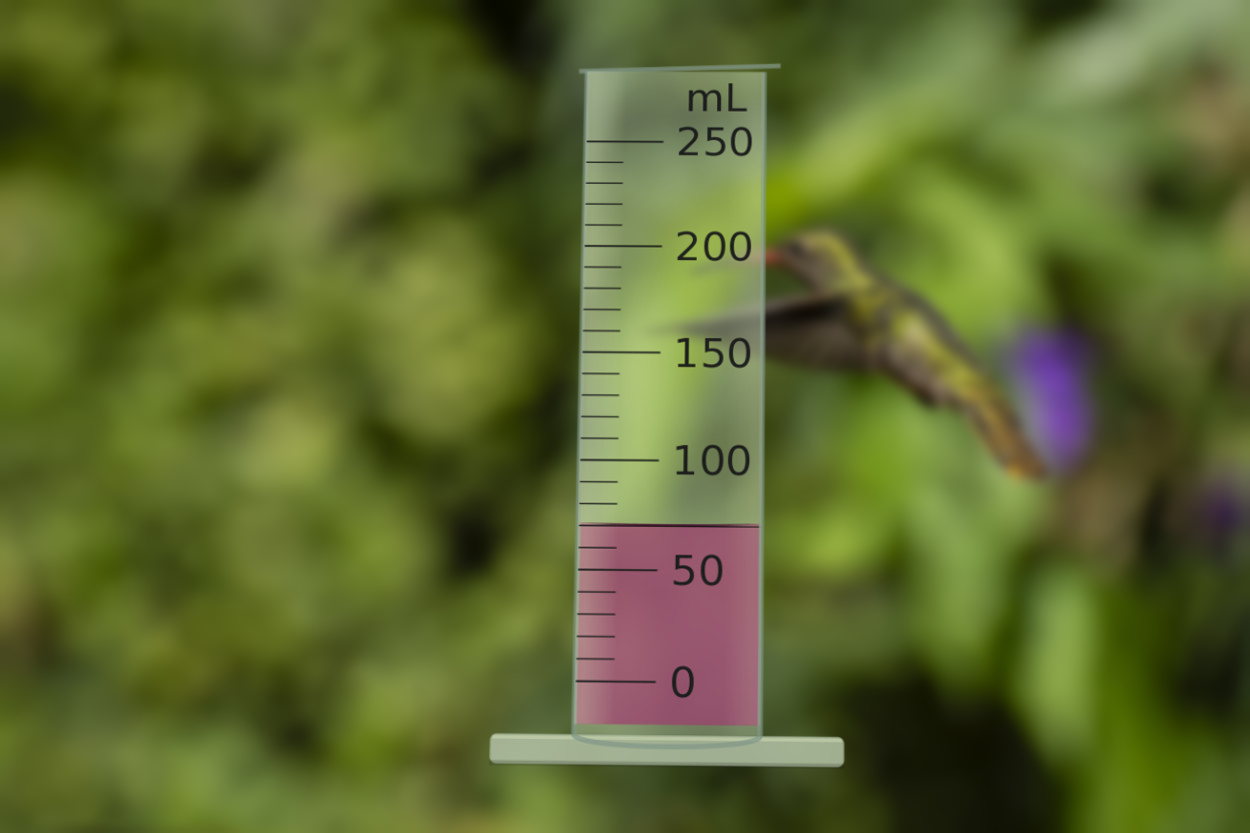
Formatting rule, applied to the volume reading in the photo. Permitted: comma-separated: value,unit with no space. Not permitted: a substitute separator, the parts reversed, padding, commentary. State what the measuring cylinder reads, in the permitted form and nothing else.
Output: 70,mL
